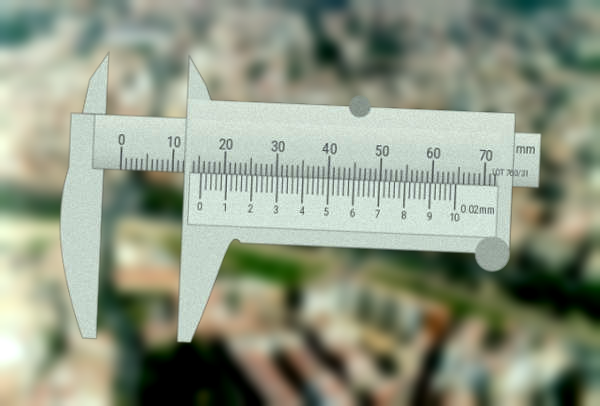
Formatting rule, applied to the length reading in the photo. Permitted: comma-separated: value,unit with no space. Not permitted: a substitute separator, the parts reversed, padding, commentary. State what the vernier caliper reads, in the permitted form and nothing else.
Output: 15.5,mm
